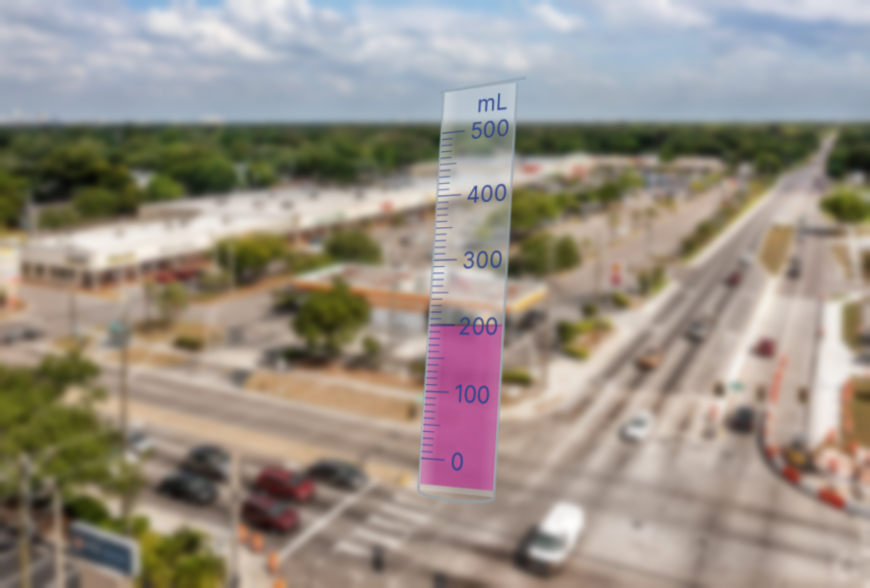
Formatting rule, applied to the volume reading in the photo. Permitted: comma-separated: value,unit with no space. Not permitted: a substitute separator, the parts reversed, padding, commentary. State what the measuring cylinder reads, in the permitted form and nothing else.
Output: 200,mL
